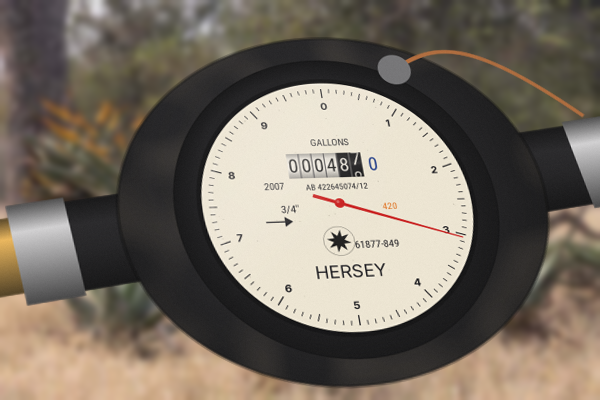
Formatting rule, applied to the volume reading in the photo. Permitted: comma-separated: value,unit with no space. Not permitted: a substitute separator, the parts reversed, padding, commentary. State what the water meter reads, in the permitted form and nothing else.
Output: 4873.0,gal
